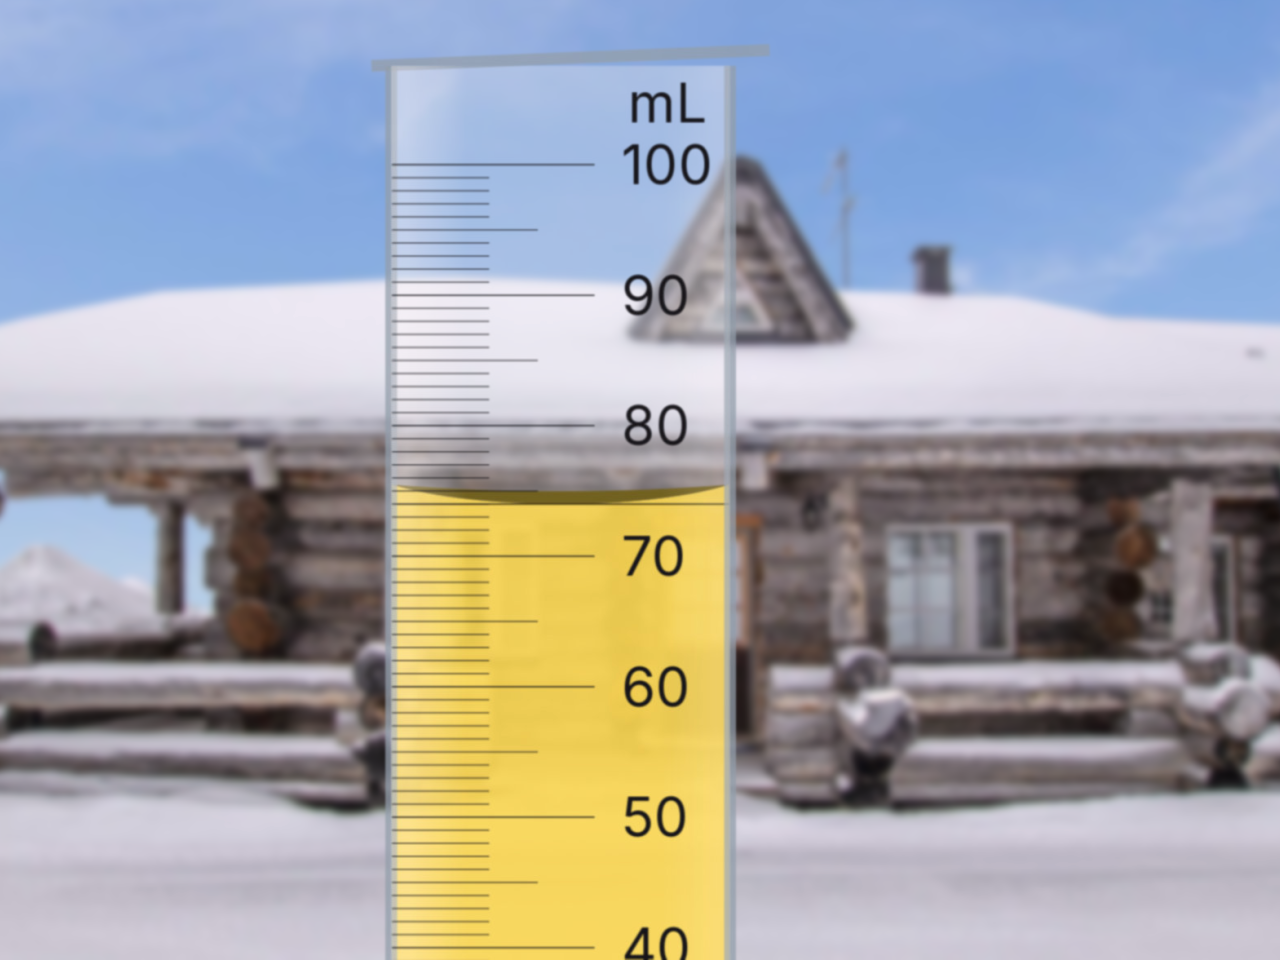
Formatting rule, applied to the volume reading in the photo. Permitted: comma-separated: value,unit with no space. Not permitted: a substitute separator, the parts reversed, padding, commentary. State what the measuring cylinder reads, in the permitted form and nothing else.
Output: 74,mL
